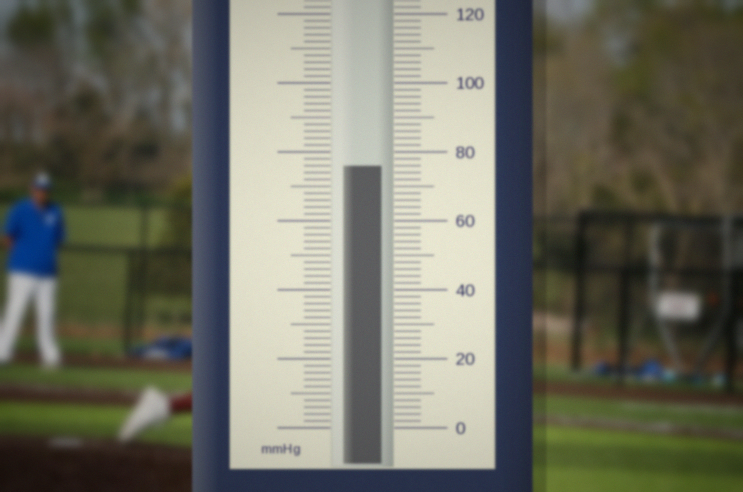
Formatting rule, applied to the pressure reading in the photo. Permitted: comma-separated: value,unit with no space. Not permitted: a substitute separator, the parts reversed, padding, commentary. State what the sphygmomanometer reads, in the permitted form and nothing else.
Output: 76,mmHg
